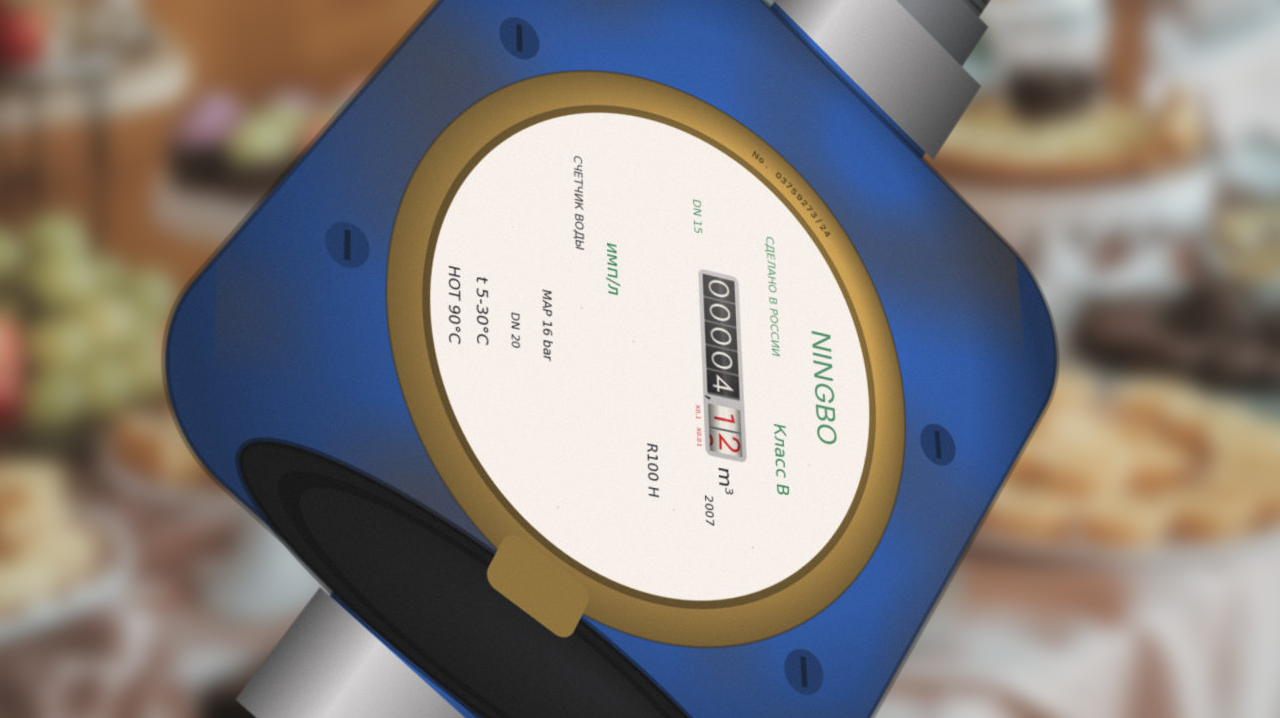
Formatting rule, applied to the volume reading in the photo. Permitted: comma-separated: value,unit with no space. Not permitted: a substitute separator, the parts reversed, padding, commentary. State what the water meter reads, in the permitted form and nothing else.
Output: 4.12,m³
